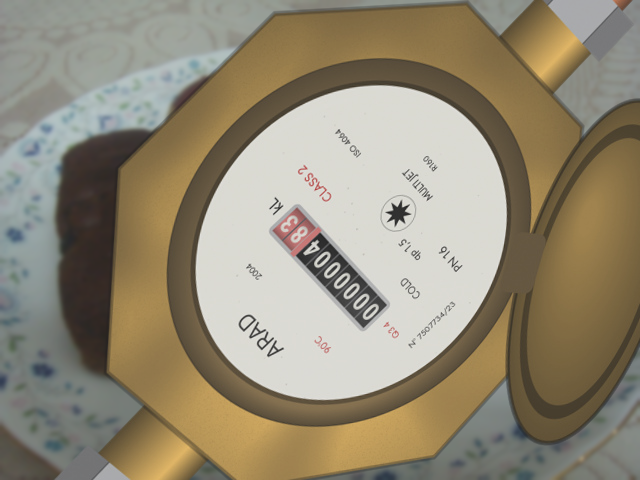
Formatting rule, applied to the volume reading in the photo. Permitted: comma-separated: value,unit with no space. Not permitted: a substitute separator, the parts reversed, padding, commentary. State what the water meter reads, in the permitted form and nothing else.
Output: 4.83,kL
